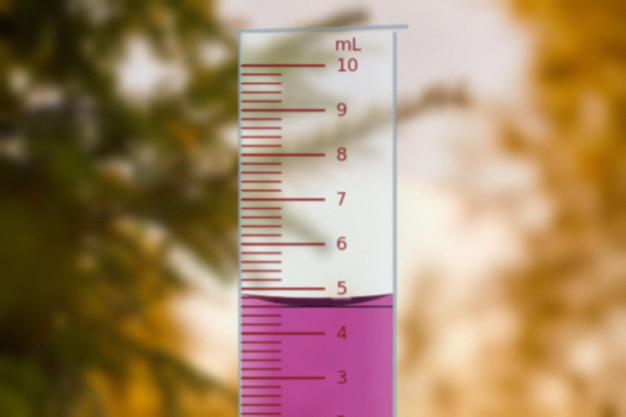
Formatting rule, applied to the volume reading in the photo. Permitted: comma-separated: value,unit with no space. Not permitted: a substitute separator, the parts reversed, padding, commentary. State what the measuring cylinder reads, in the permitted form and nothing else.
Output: 4.6,mL
